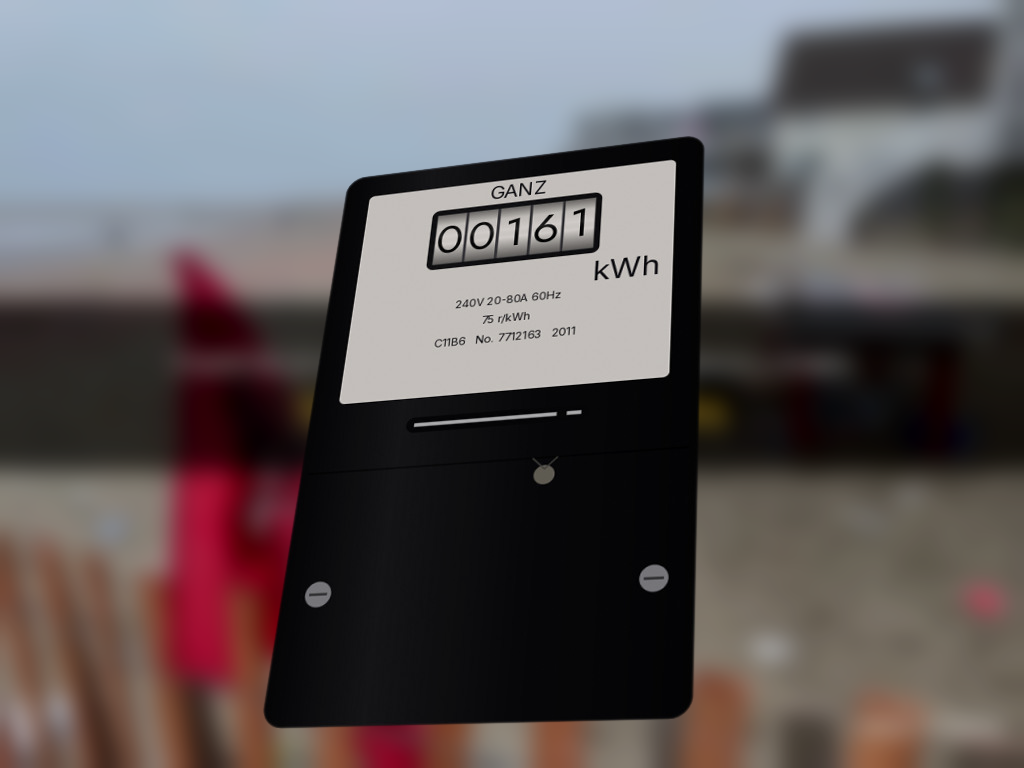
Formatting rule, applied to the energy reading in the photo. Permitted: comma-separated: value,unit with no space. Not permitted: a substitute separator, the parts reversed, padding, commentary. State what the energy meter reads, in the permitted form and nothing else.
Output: 161,kWh
